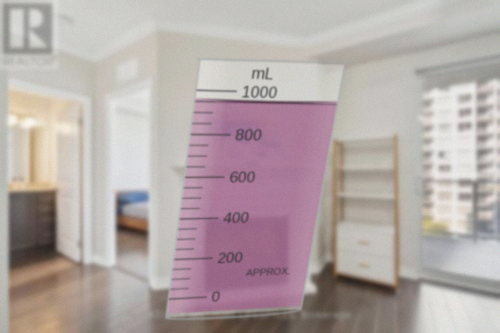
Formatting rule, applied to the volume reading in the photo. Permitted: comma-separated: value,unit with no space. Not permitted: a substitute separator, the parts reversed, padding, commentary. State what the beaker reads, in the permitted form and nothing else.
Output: 950,mL
